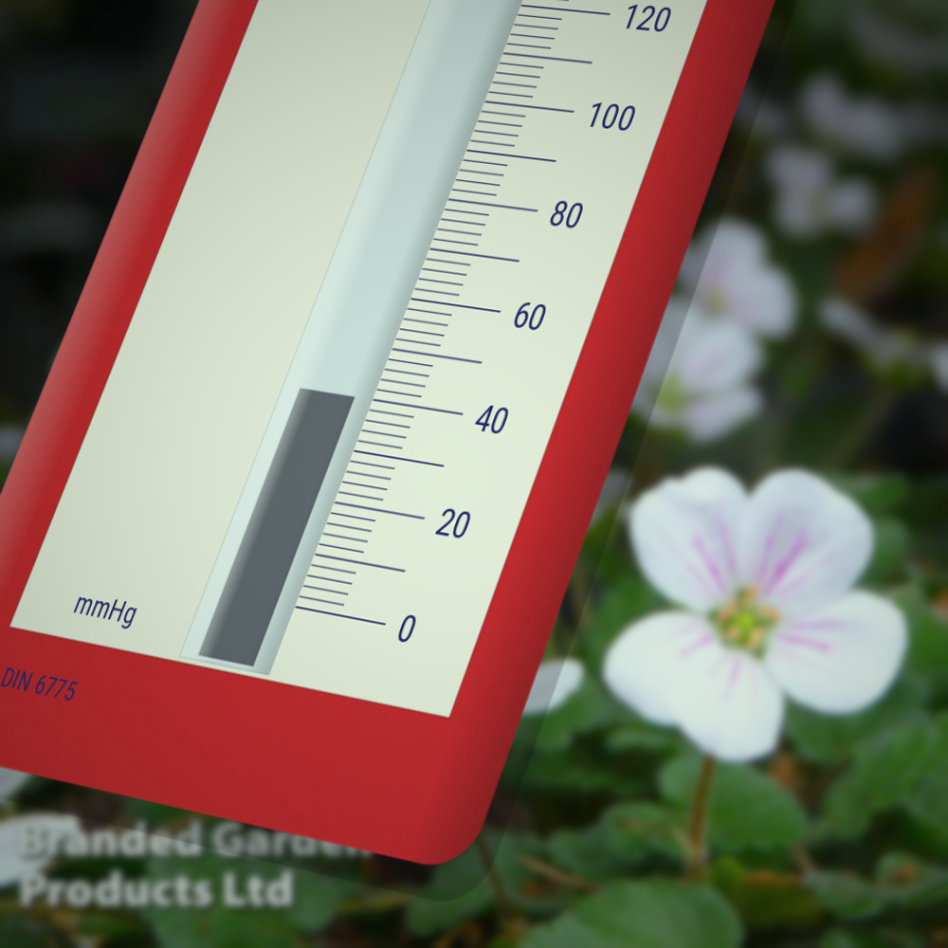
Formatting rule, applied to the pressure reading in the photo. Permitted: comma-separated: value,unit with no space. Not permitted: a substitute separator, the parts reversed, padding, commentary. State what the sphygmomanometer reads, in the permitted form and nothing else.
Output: 40,mmHg
